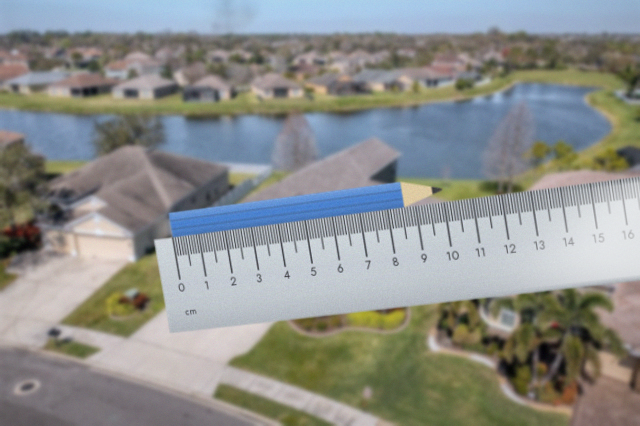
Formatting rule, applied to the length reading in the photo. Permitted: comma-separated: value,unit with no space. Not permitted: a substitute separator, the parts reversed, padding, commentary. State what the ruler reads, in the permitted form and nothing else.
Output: 10,cm
